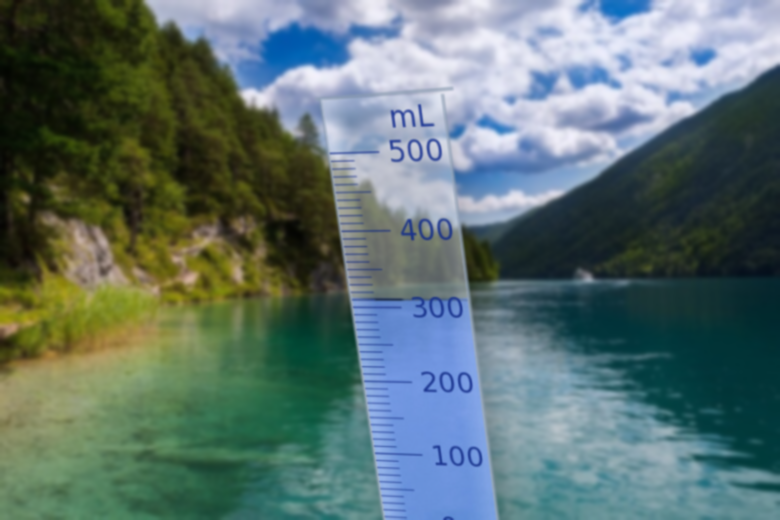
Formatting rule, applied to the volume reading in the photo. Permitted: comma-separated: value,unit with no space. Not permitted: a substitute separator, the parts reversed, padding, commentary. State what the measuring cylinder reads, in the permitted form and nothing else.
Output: 310,mL
